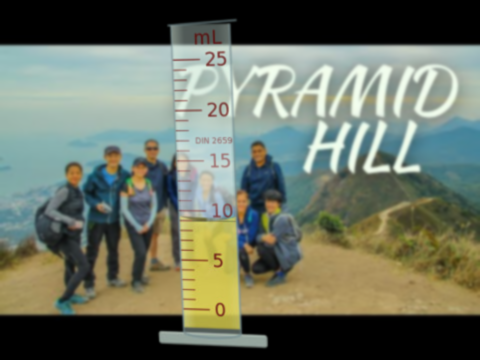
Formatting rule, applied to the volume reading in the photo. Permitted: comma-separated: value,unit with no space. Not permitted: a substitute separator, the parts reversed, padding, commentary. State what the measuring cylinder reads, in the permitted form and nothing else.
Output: 9,mL
